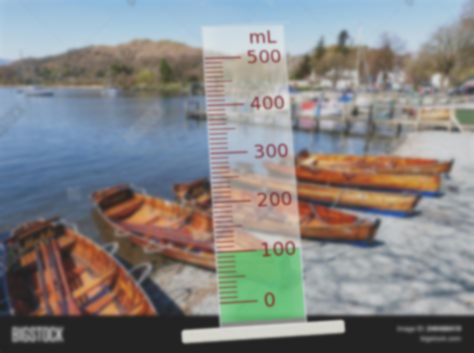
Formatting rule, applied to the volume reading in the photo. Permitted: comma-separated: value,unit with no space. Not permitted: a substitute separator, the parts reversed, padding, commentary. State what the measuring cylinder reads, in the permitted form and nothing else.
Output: 100,mL
